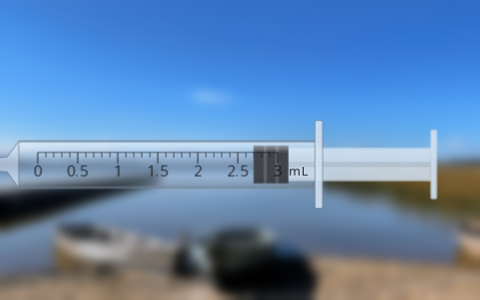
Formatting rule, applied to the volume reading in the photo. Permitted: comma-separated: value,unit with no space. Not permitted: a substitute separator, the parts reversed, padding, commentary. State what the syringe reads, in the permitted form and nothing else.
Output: 2.7,mL
